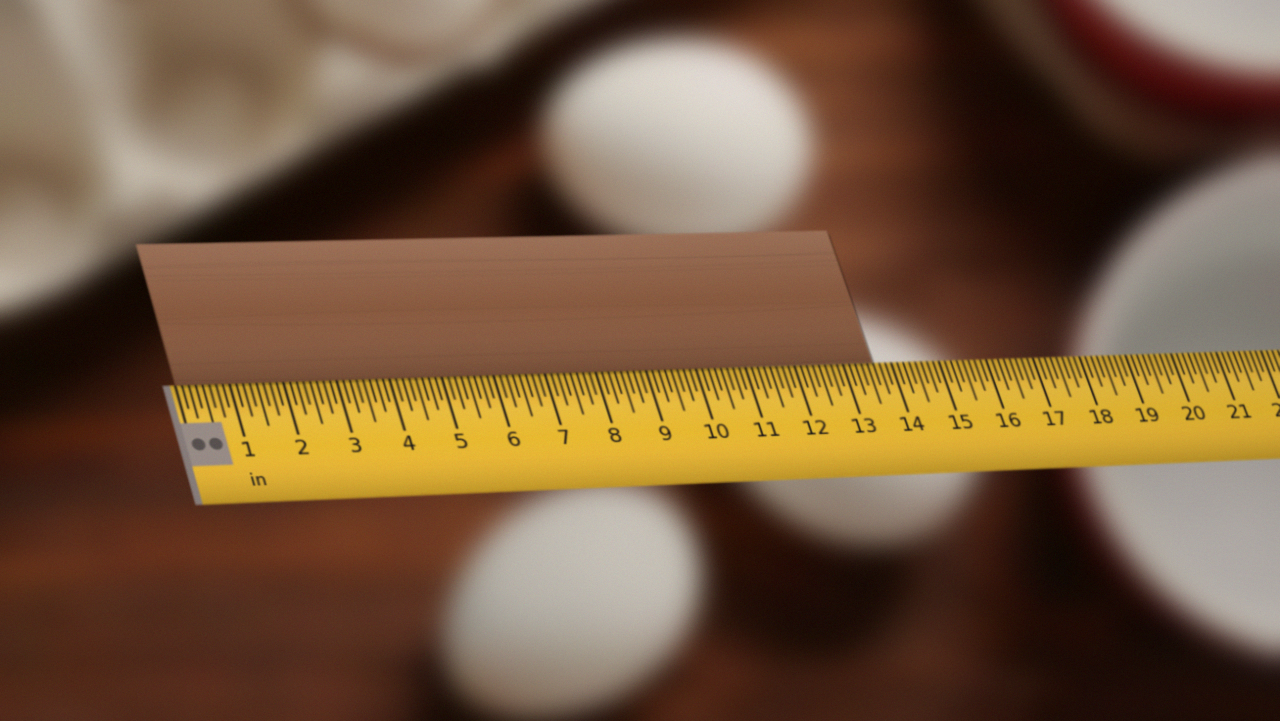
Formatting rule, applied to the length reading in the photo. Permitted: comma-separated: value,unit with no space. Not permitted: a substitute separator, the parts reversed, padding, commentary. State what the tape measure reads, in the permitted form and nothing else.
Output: 13.625,in
